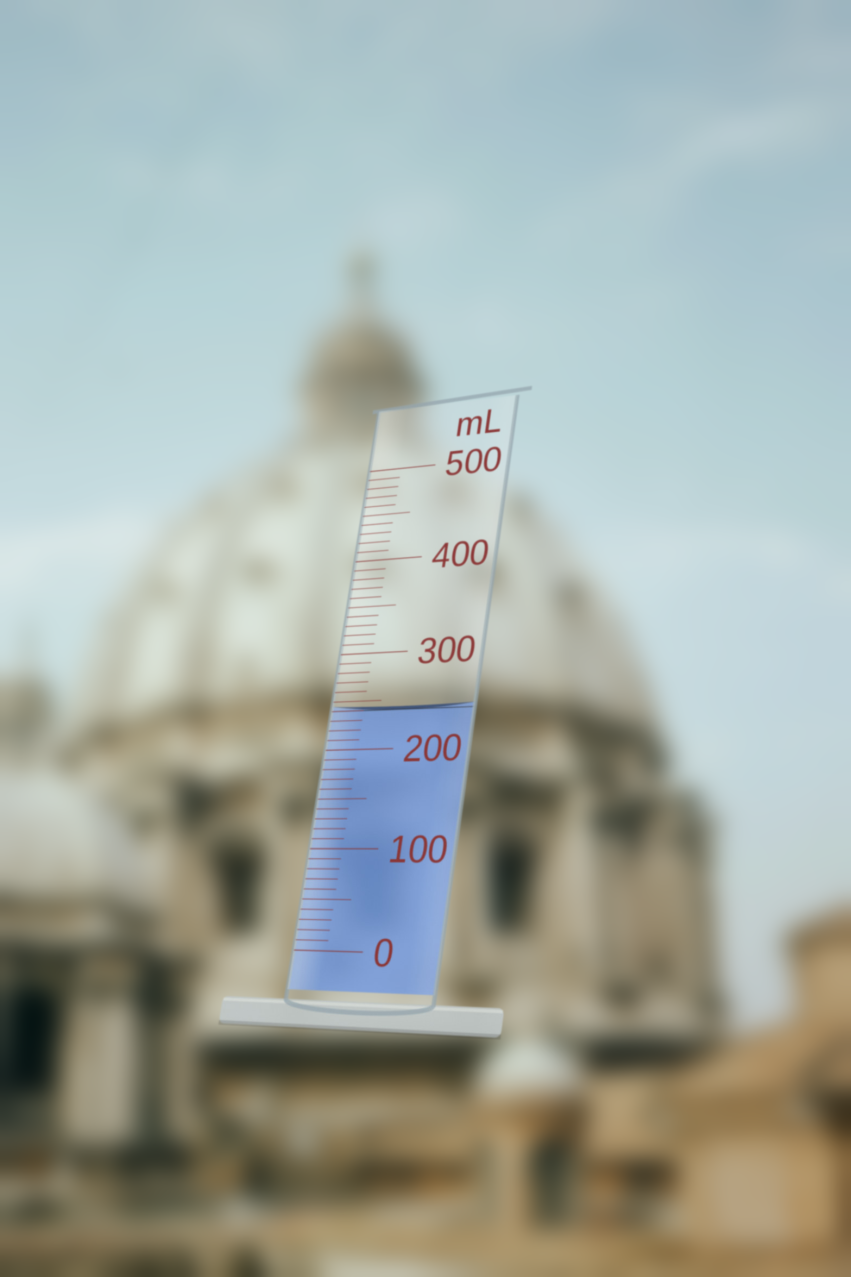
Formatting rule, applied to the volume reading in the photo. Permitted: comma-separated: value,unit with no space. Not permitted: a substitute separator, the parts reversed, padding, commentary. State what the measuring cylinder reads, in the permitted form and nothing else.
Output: 240,mL
